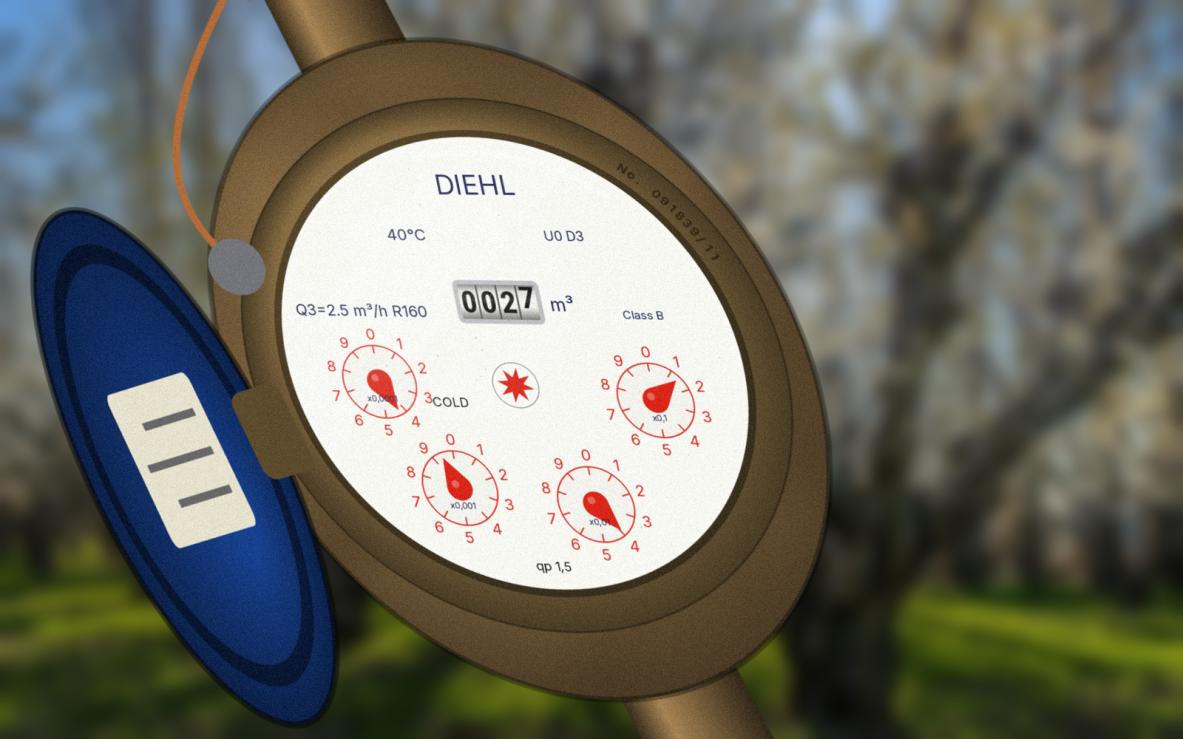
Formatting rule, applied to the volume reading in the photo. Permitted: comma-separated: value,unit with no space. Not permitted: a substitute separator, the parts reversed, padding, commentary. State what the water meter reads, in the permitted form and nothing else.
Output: 27.1394,m³
